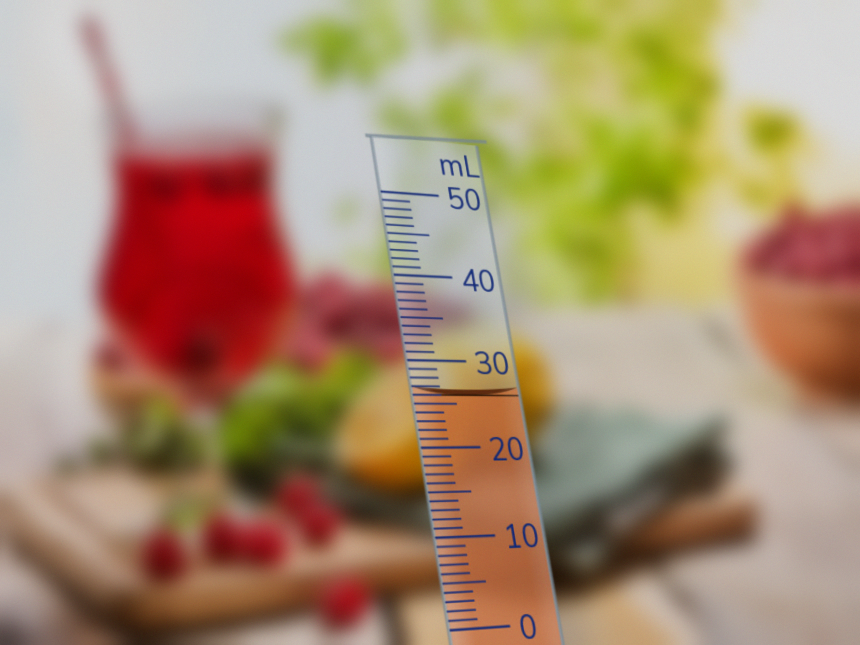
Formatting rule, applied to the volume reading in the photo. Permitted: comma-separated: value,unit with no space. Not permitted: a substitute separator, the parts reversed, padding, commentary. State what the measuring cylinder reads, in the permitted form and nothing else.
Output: 26,mL
